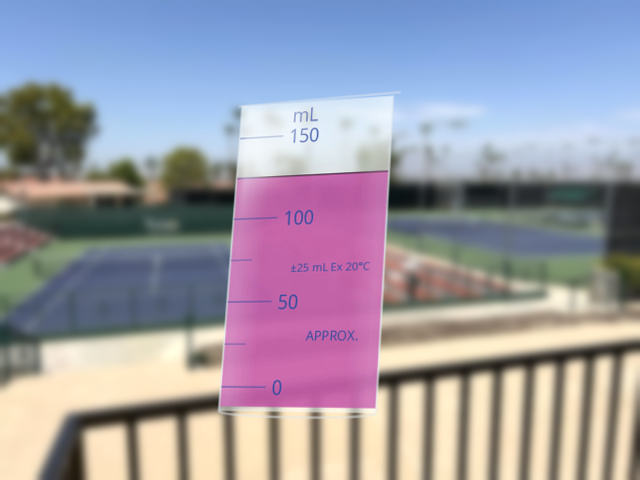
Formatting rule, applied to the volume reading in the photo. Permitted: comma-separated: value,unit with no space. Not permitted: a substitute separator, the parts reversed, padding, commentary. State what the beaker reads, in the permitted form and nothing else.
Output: 125,mL
